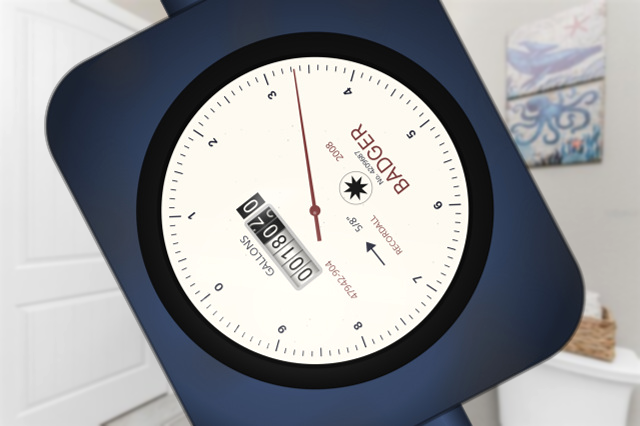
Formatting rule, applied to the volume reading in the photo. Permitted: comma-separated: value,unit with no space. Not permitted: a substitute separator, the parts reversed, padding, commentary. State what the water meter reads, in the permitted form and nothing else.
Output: 18023.3,gal
